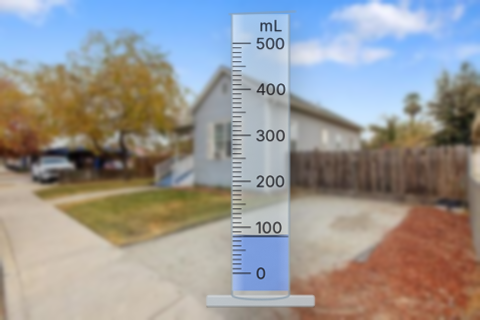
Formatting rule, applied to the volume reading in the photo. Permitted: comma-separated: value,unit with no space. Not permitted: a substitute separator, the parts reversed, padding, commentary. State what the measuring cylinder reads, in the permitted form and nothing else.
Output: 80,mL
